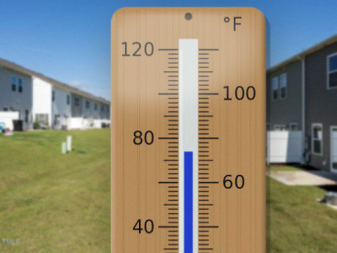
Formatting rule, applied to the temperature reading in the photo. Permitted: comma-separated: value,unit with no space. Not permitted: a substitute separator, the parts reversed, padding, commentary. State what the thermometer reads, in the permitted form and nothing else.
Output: 74,°F
